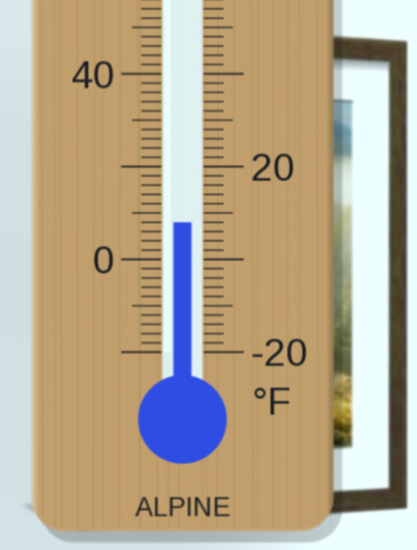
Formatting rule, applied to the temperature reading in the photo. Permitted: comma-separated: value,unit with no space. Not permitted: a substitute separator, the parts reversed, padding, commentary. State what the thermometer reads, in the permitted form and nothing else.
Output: 8,°F
